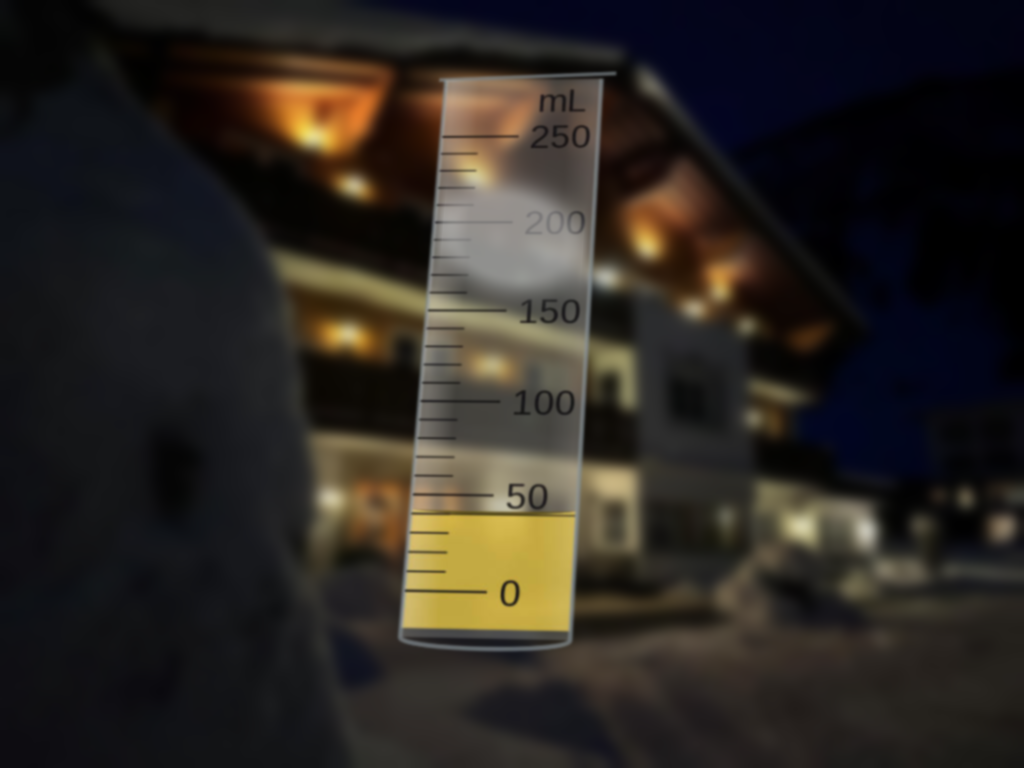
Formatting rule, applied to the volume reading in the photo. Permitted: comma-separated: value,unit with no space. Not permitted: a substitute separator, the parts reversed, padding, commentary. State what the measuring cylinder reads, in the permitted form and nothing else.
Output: 40,mL
